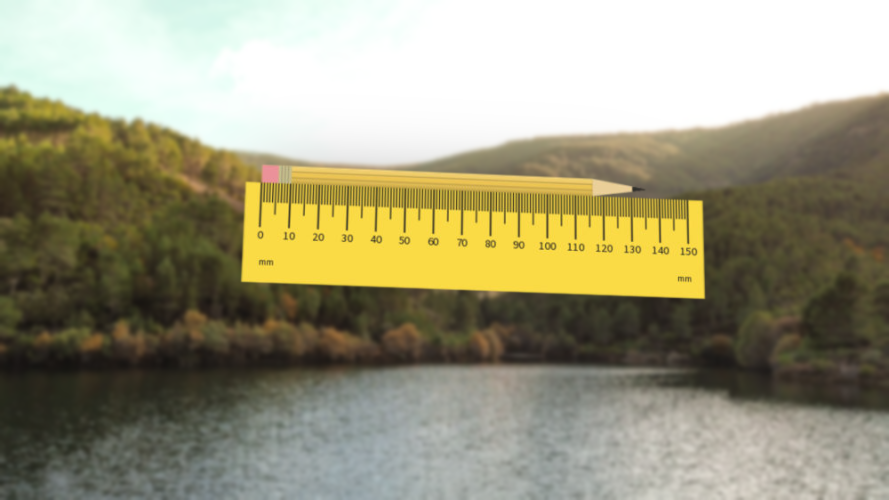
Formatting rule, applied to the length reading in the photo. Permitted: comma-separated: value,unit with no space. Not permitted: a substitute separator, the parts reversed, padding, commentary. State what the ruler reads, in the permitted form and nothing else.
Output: 135,mm
